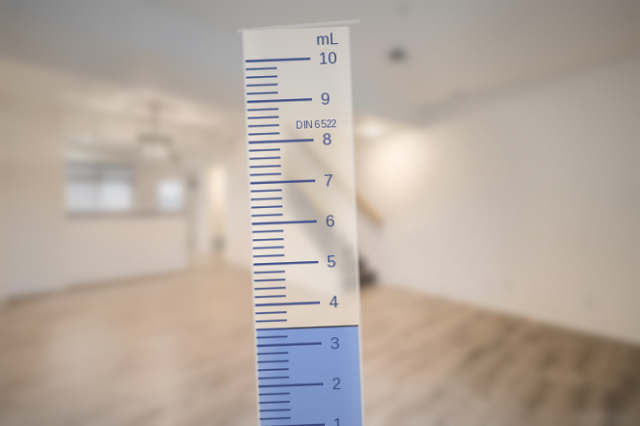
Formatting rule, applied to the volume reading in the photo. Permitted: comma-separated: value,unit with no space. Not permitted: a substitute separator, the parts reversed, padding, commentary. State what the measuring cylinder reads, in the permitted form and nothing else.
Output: 3.4,mL
